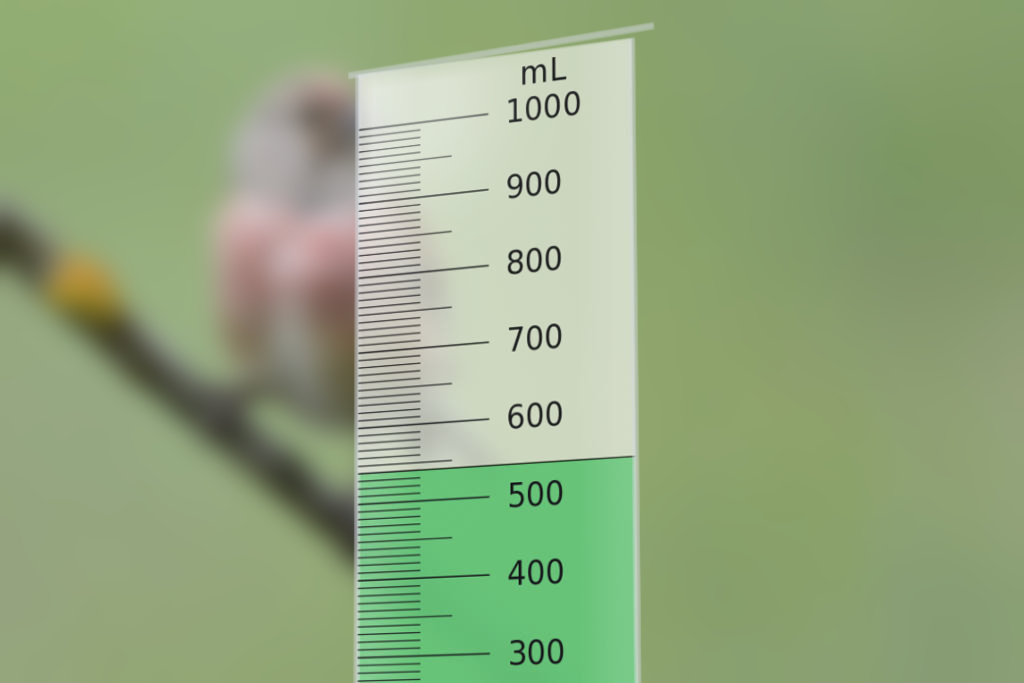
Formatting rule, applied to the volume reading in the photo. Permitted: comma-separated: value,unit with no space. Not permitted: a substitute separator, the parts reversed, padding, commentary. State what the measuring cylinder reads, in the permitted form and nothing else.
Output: 540,mL
